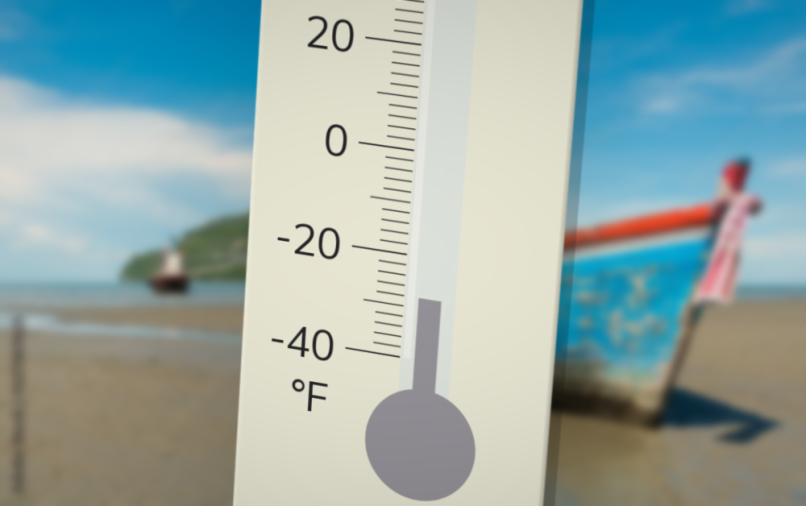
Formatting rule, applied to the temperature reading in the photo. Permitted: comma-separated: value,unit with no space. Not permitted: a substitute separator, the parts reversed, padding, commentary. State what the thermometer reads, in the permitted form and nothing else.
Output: -28,°F
